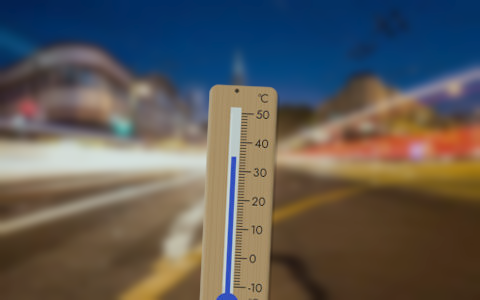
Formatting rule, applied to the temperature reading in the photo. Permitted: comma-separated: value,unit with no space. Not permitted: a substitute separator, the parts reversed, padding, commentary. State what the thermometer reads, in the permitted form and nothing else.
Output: 35,°C
